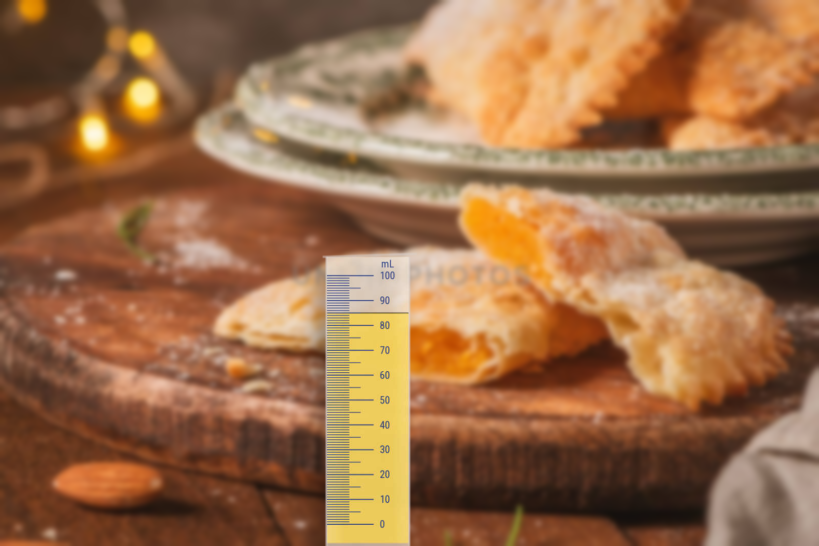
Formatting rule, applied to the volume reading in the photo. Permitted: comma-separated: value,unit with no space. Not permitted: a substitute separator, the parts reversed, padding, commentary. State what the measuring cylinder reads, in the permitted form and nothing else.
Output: 85,mL
